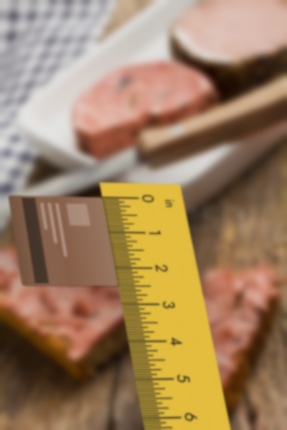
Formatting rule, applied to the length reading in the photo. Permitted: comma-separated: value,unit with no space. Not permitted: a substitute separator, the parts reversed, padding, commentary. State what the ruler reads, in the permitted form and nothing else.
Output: 2.5,in
